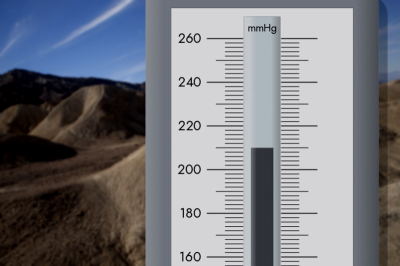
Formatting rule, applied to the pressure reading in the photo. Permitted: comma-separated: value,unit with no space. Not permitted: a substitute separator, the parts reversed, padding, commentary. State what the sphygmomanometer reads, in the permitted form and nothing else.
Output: 210,mmHg
